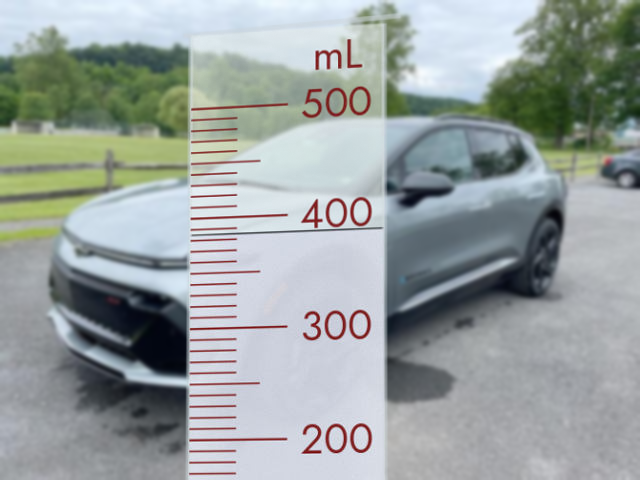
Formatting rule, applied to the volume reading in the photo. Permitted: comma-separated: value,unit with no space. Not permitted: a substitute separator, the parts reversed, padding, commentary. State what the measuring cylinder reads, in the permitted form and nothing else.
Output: 385,mL
